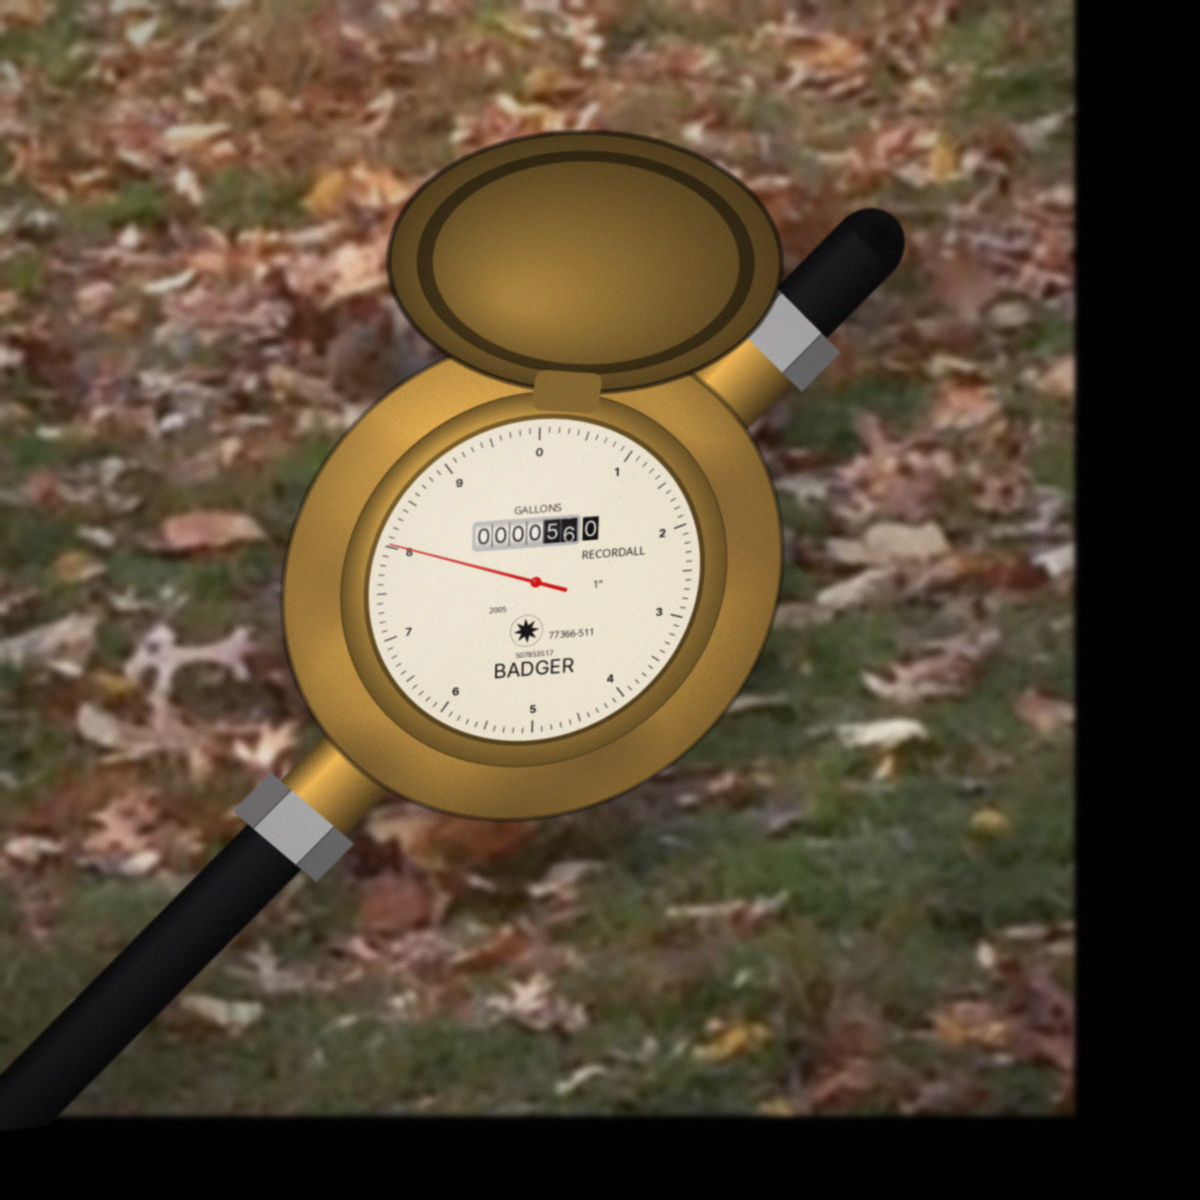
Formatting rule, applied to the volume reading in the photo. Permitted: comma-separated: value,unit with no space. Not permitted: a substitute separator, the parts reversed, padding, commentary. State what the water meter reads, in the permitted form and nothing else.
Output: 558.0,gal
